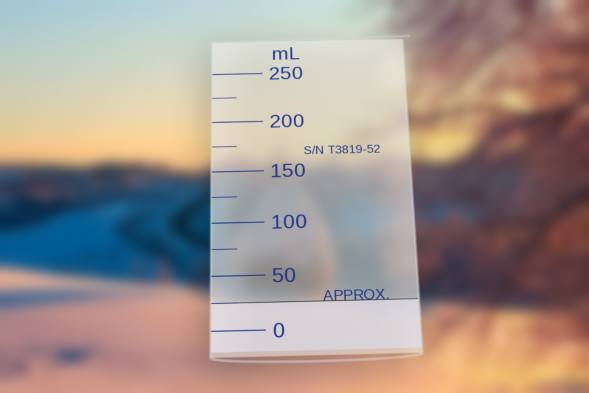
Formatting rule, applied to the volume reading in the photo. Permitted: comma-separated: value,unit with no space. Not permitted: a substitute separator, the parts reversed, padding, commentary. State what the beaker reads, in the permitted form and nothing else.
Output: 25,mL
